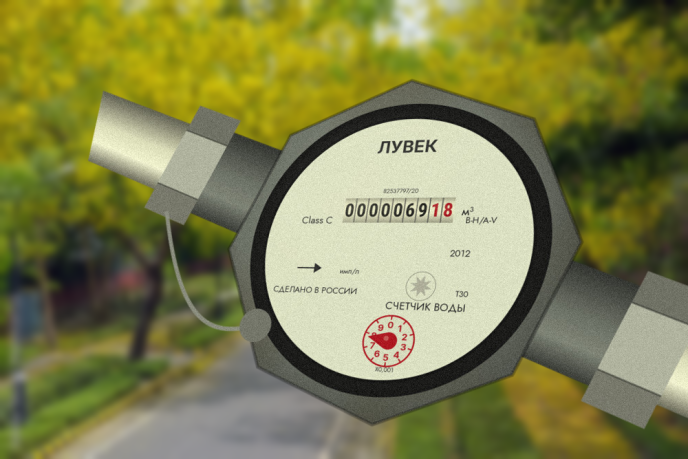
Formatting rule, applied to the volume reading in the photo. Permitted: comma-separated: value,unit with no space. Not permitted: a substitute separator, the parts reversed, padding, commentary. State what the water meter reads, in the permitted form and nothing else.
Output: 69.187,m³
